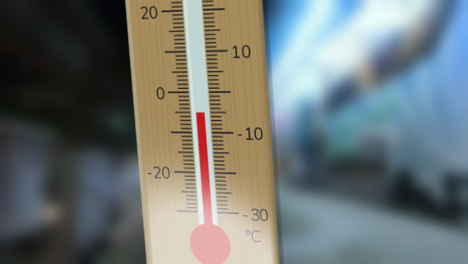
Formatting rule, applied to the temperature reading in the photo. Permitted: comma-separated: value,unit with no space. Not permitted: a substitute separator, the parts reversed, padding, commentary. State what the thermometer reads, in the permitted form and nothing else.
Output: -5,°C
